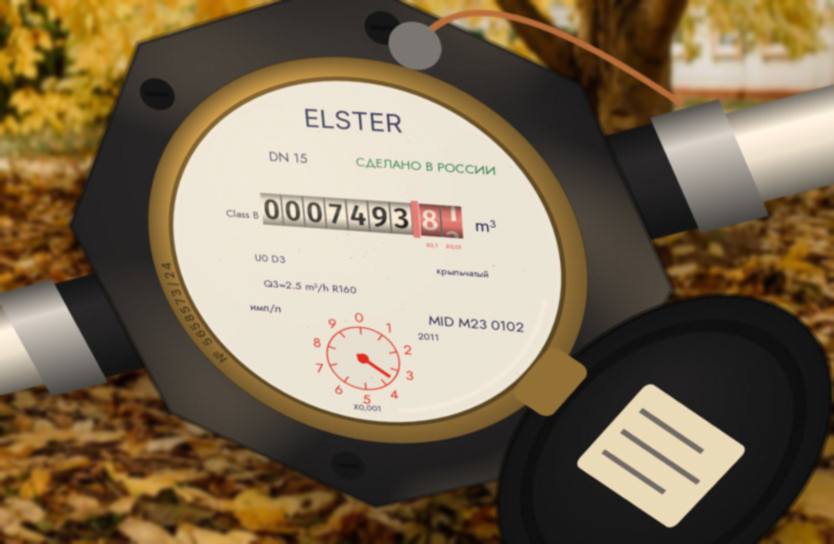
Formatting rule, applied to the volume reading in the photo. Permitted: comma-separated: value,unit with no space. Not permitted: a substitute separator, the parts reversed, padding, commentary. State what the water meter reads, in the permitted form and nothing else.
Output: 7493.813,m³
